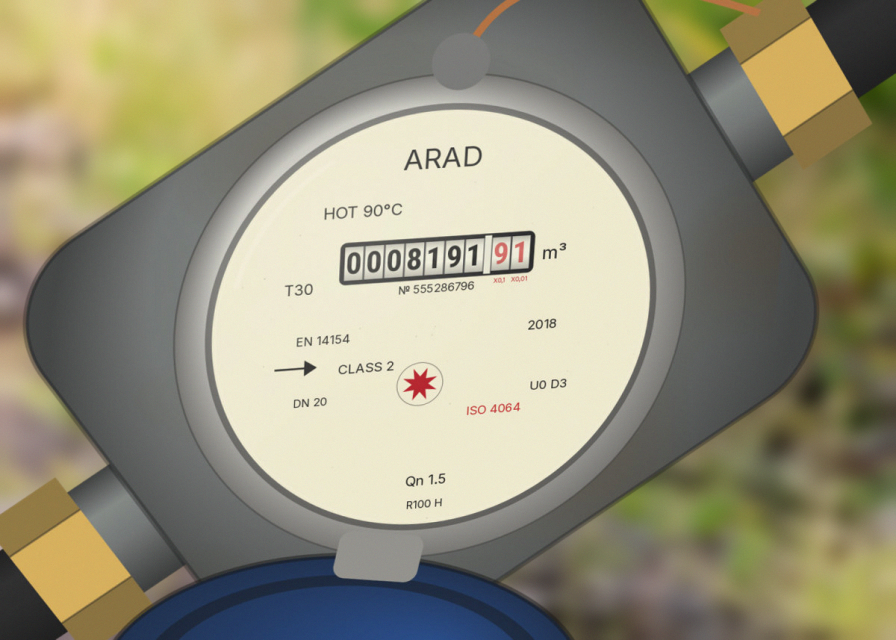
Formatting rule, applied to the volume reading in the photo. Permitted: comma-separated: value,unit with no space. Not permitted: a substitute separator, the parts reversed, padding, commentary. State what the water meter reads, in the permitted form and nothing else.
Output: 8191.91,m³
